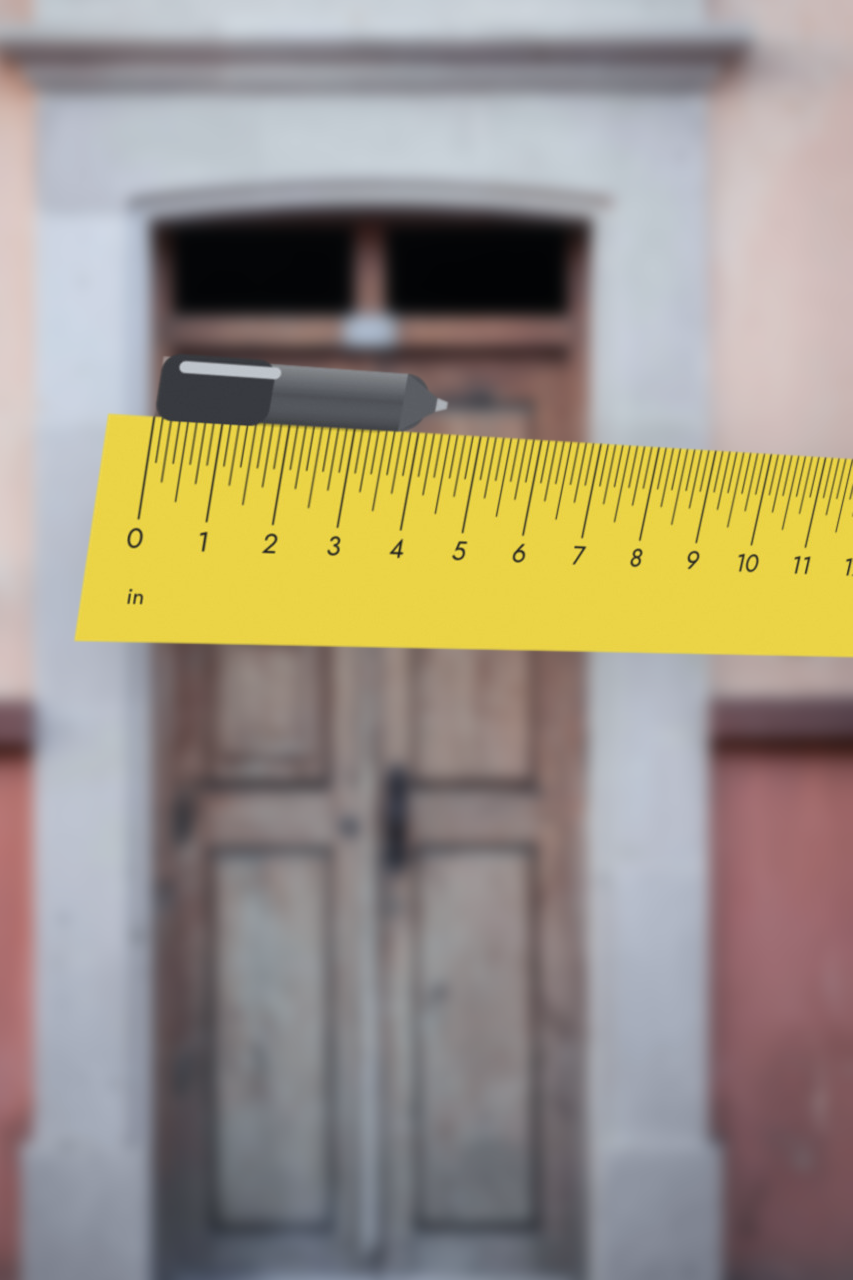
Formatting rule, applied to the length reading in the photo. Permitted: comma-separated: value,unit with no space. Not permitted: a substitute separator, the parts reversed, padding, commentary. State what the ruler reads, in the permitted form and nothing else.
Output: 4.375,in
